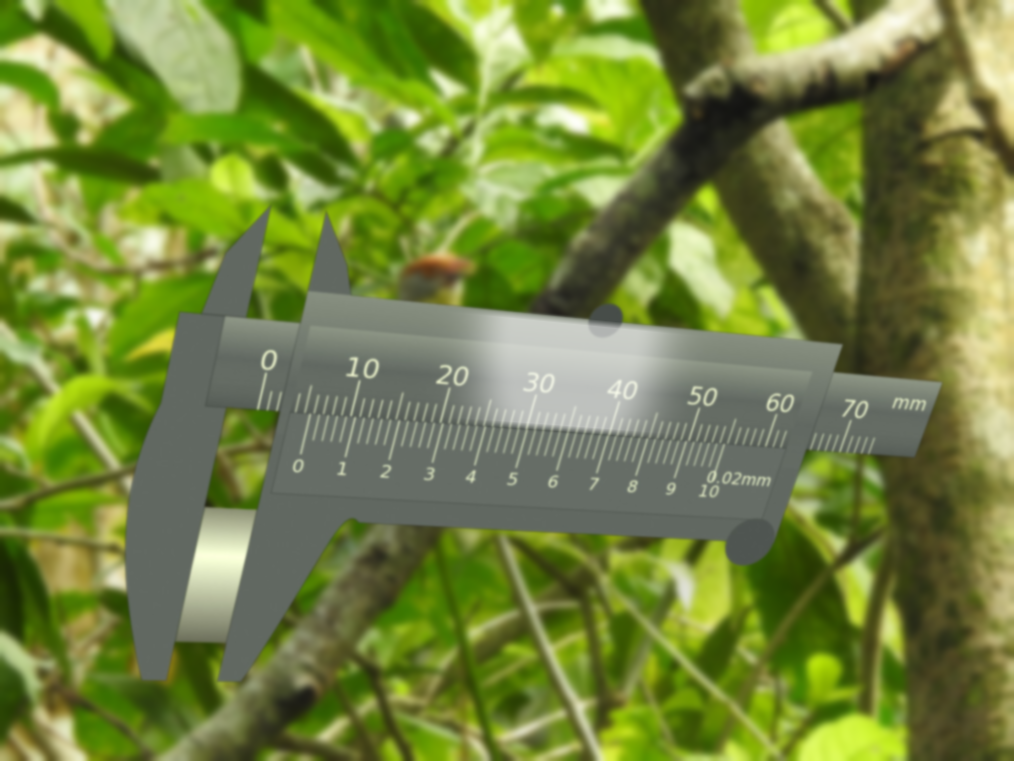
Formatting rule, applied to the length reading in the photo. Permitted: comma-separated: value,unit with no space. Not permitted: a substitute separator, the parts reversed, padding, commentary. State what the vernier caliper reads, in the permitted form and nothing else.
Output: 5.6,mm
